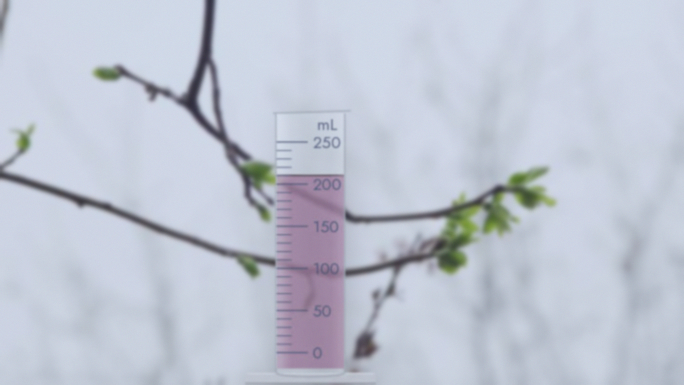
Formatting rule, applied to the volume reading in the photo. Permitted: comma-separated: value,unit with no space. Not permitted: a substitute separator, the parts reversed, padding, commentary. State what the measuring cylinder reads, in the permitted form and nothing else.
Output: 210,mL
